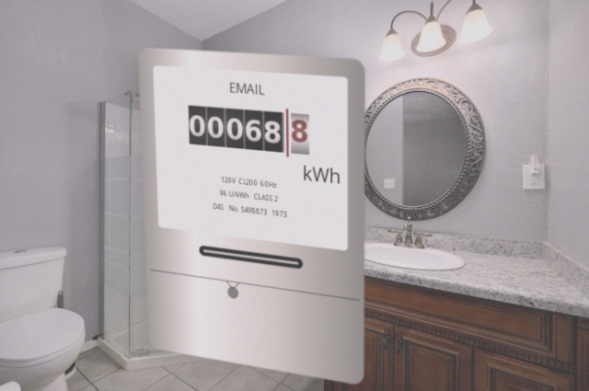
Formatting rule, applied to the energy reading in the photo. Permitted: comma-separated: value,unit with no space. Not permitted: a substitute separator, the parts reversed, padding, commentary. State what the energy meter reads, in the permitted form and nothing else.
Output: 68.8,kWh
